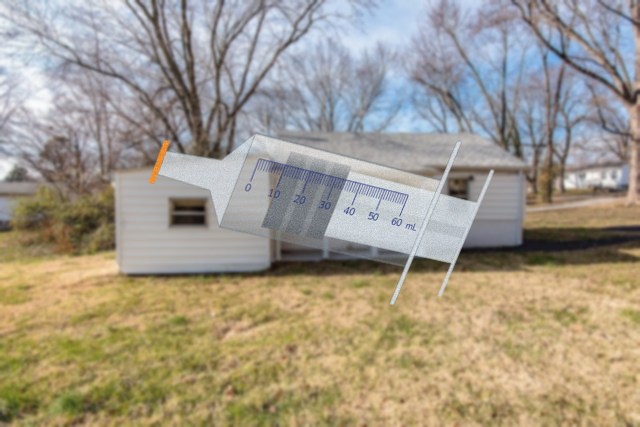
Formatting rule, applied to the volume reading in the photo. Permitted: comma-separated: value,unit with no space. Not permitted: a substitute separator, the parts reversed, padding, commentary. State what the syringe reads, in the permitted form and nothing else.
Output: 10,mL
